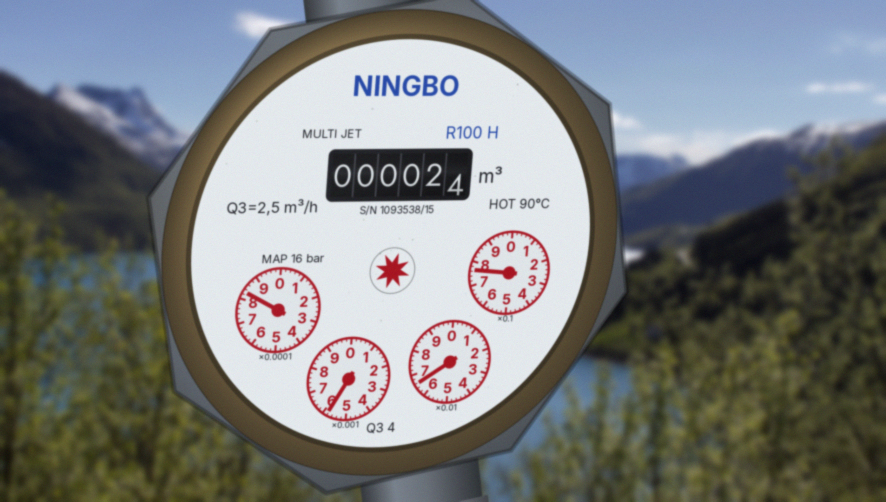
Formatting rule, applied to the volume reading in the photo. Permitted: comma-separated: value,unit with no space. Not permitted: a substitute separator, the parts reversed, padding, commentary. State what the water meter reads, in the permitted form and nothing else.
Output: 23.7658,m³
